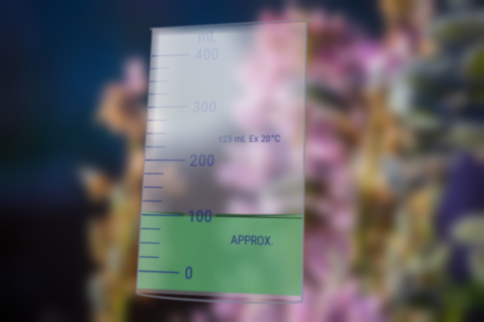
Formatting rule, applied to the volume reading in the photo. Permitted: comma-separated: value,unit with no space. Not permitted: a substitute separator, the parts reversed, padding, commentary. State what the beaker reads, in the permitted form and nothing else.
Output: 100,mL
